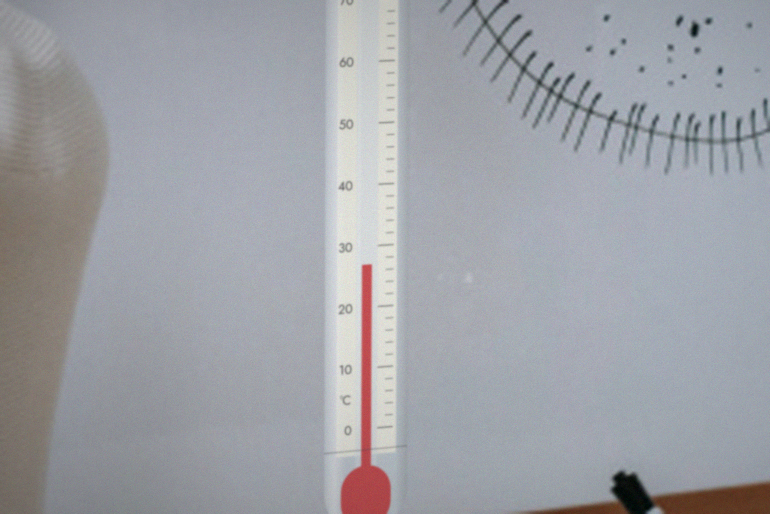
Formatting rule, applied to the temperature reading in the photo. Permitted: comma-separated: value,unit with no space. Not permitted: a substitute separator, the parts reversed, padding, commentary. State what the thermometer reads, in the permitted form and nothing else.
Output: 27,°C
